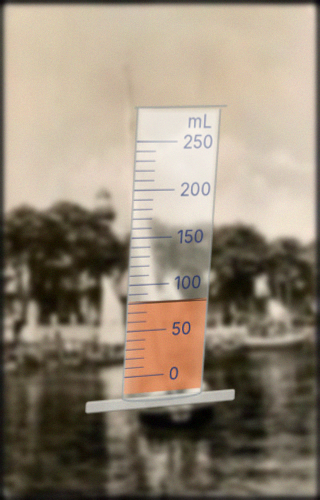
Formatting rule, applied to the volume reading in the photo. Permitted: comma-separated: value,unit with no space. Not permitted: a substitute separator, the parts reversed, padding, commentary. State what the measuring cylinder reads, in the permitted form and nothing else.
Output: 80,mL
